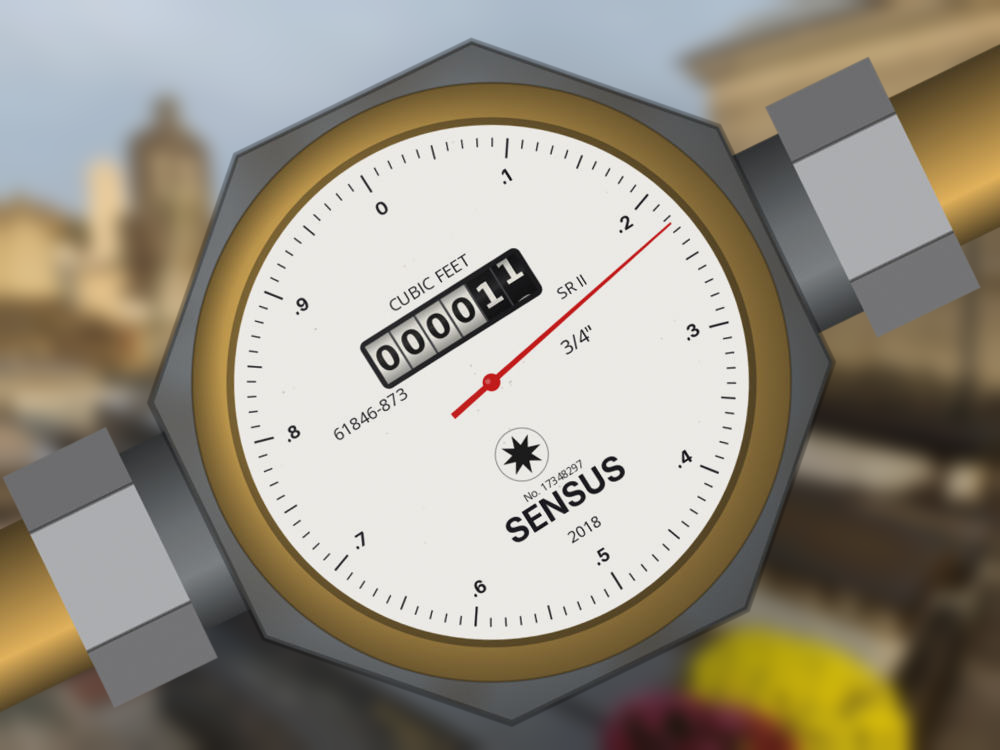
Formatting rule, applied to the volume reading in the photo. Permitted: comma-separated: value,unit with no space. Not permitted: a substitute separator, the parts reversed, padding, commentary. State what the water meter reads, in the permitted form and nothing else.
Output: 11.22,ft³
